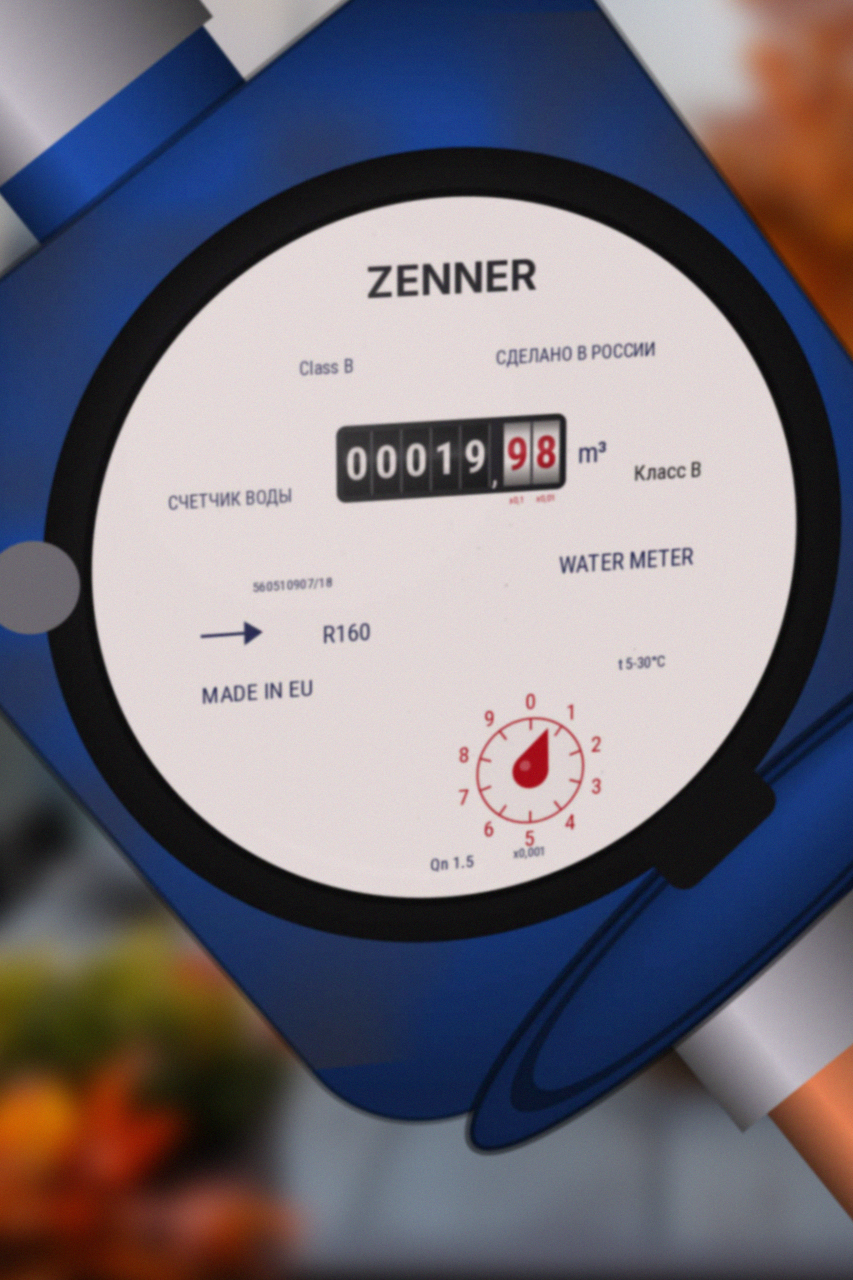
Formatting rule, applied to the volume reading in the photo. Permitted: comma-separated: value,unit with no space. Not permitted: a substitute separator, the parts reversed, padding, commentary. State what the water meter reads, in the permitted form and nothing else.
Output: 19.980,m³
